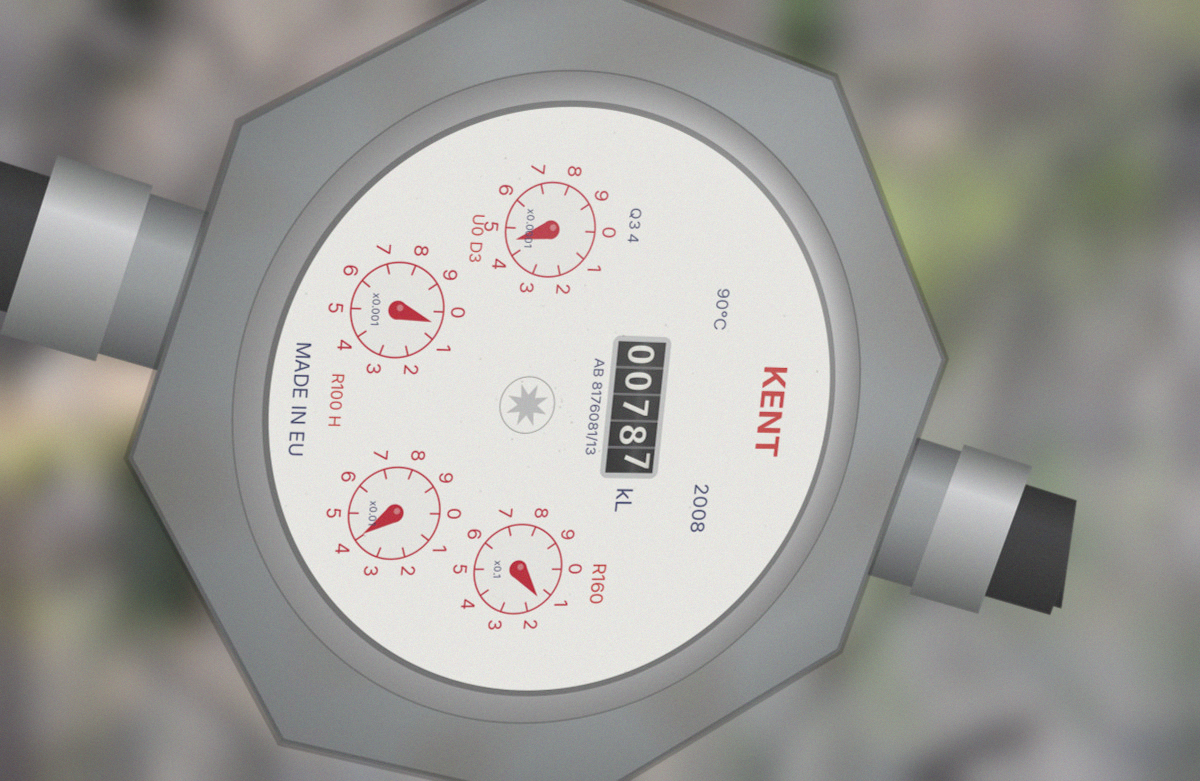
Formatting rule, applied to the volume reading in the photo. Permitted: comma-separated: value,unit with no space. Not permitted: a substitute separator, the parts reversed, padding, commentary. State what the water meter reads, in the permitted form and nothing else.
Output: 787.1404,kL
